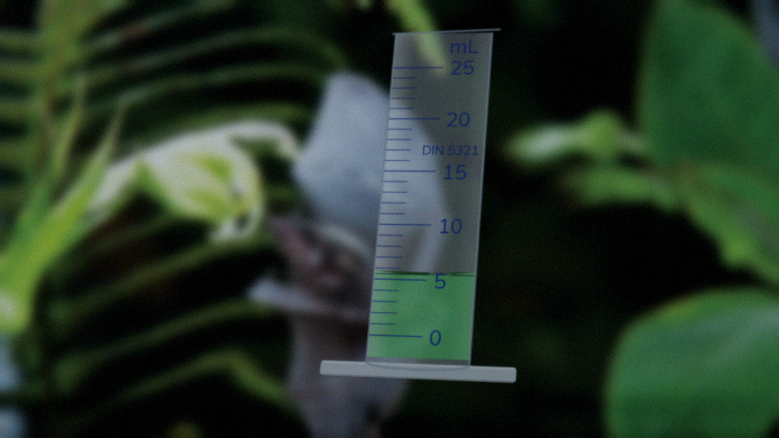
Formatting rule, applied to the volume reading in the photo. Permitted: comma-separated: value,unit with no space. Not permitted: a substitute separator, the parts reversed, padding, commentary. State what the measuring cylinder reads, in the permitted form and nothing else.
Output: 5.5,mL
